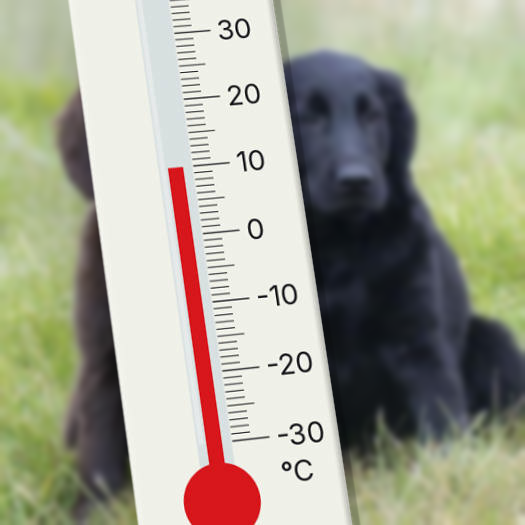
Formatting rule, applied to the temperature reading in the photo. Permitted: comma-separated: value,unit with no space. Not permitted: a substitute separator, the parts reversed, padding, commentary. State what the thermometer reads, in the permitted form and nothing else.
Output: 10,°C
